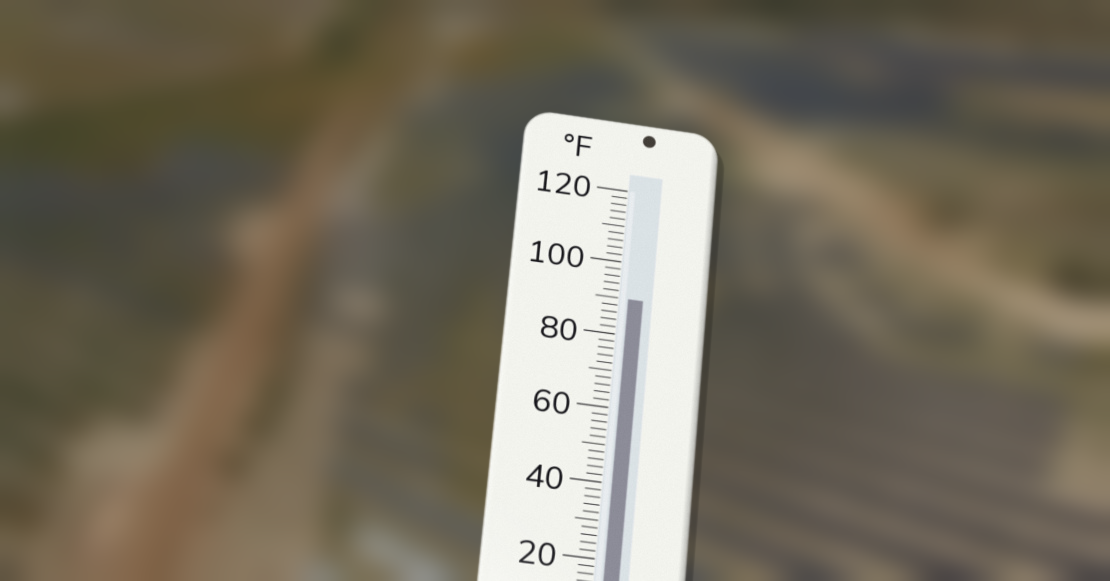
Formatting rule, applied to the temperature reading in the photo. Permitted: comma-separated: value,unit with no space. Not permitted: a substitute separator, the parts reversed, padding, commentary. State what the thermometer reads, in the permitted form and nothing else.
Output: 90,°F
